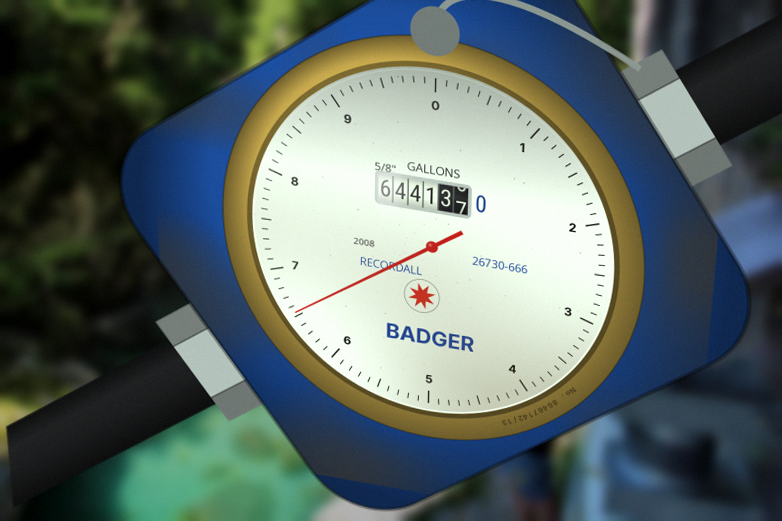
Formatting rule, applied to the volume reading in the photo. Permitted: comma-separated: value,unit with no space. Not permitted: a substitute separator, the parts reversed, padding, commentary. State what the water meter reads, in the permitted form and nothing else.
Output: 6441366.5,gal
